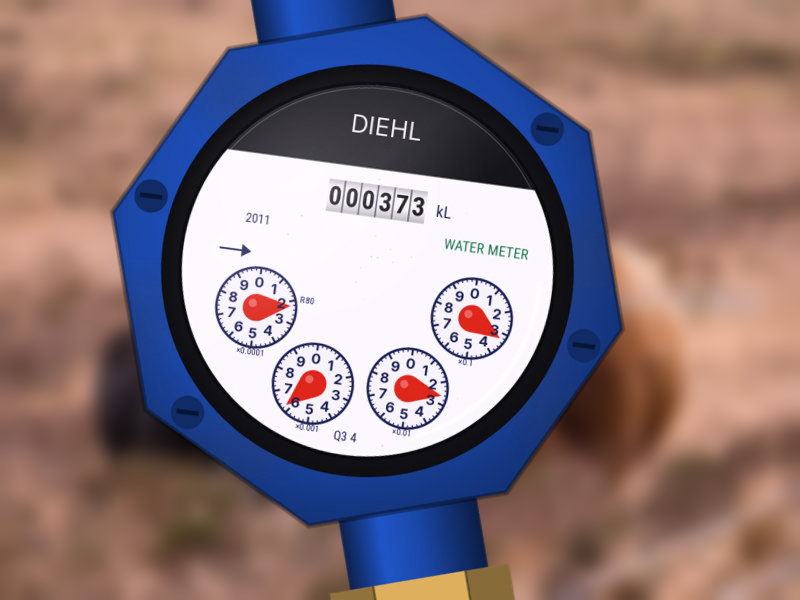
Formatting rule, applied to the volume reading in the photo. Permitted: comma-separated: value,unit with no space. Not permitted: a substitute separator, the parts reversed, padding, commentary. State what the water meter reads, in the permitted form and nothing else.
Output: 373.3262,kL
